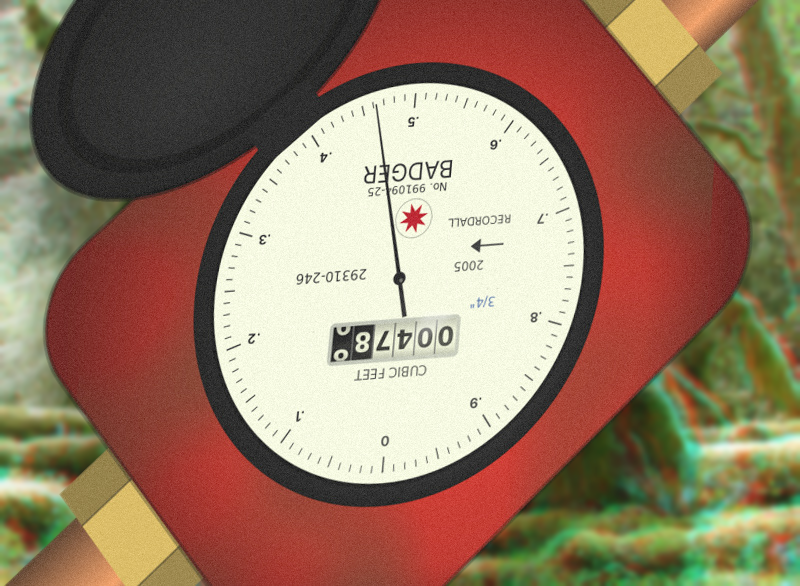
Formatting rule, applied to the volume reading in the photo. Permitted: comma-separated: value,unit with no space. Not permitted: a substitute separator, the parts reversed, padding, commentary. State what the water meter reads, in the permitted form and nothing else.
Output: 4788.46,ft³
